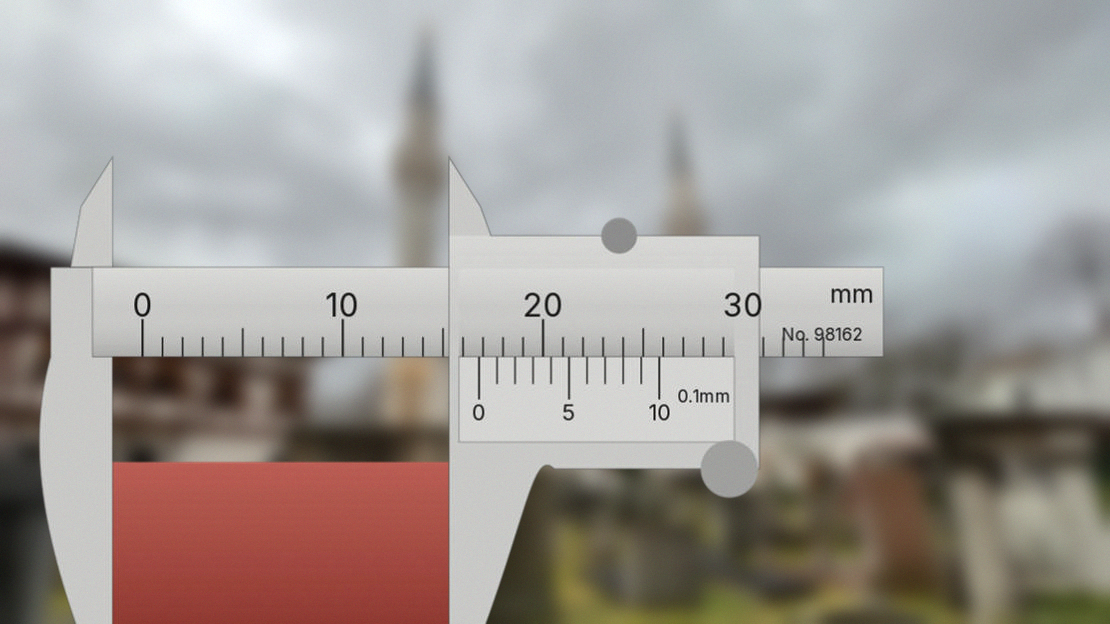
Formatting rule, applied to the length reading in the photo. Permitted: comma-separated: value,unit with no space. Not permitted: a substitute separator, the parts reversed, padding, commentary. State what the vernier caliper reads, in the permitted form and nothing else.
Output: 16.8,mm
